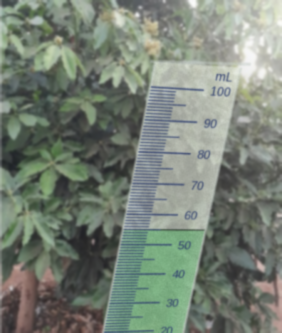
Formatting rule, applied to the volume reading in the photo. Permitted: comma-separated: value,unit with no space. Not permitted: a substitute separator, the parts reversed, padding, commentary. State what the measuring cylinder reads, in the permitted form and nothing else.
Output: 55,mL
